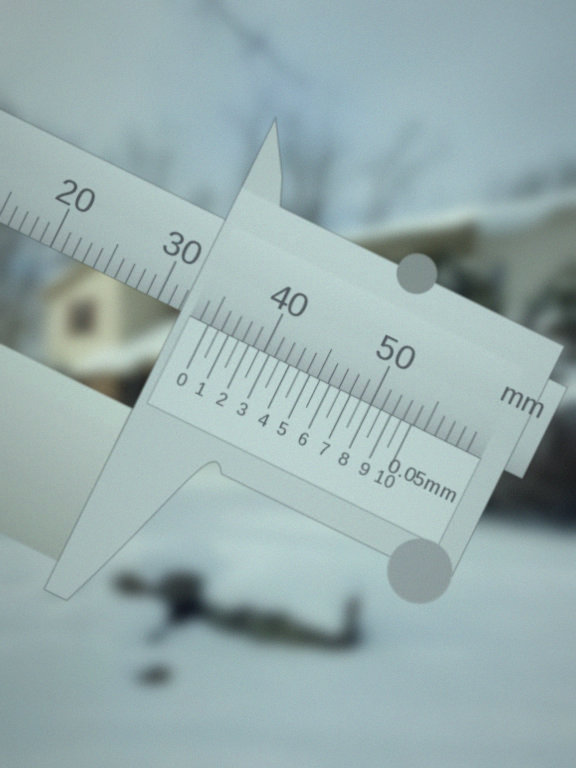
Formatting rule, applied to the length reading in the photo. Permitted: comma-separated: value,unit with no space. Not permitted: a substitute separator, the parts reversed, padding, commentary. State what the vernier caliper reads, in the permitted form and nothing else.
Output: 34.8,mm
